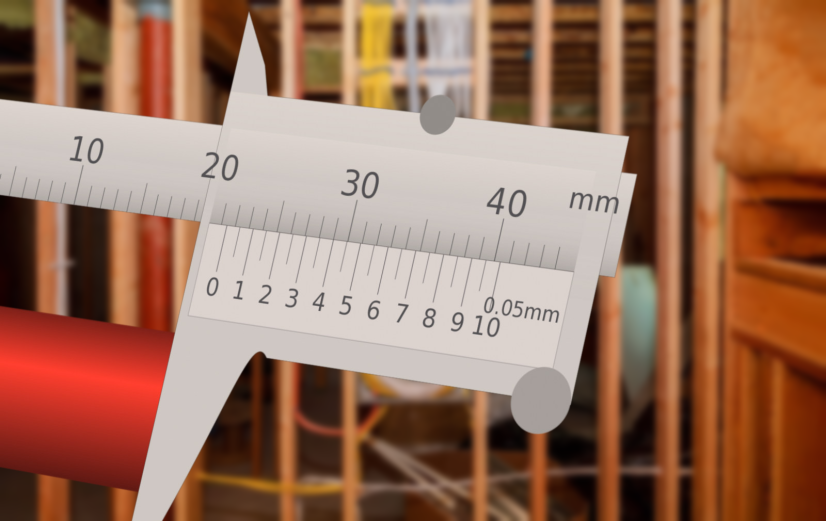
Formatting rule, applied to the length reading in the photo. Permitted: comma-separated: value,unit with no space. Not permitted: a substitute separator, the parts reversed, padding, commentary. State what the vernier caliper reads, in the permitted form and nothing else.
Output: 21.4,mm
